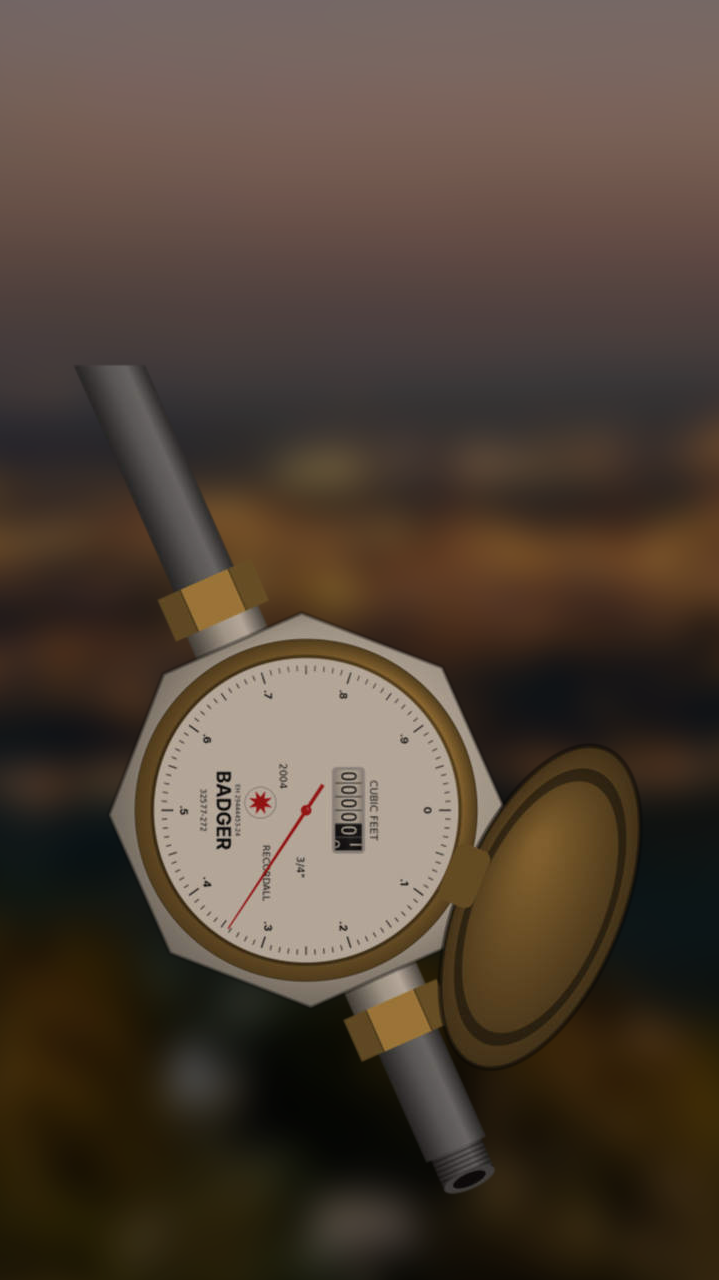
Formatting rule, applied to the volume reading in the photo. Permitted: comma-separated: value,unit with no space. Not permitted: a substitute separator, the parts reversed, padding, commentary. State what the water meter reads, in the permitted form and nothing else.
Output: 1.34,ft³
